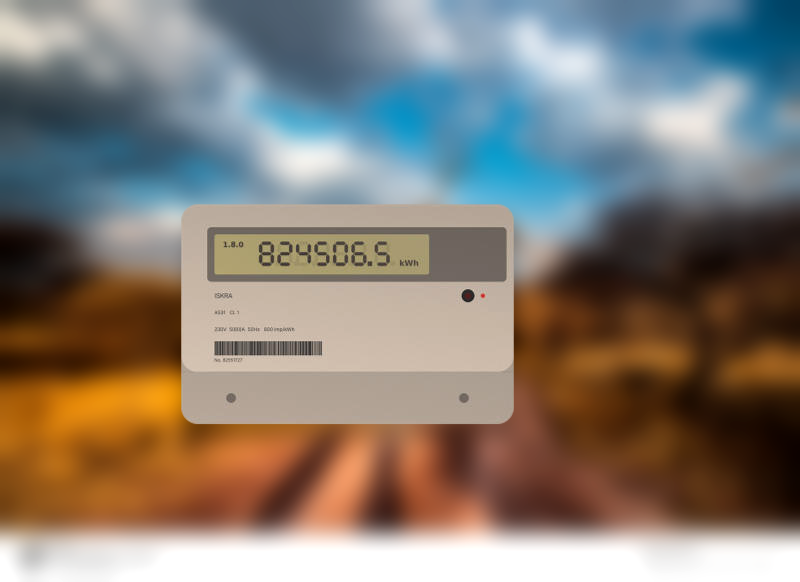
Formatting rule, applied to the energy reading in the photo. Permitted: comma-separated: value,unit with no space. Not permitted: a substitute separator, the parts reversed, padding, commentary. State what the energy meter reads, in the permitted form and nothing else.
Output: 824506.5,kWh
